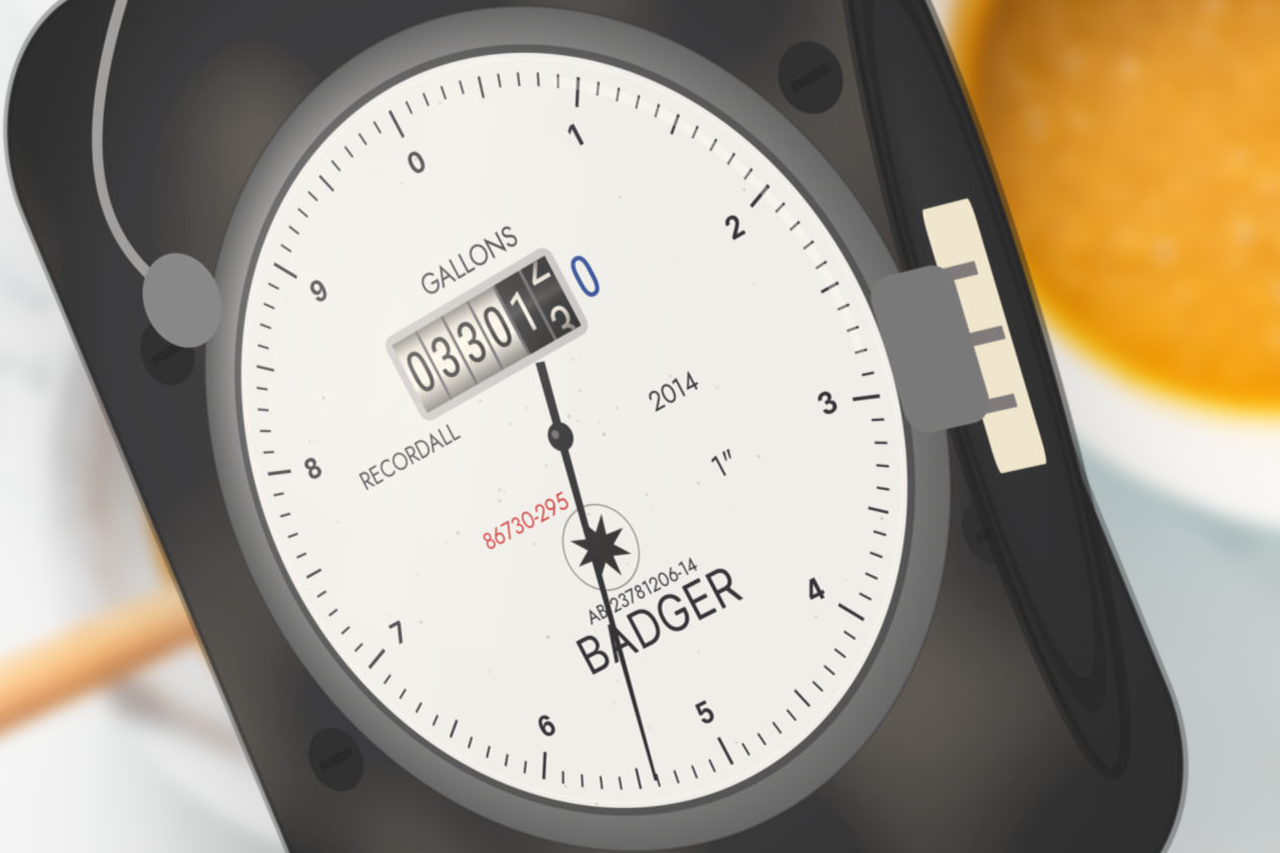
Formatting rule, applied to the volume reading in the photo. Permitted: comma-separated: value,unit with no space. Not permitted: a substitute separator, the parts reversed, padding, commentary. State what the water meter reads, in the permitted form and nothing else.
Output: 330125.4,gal
